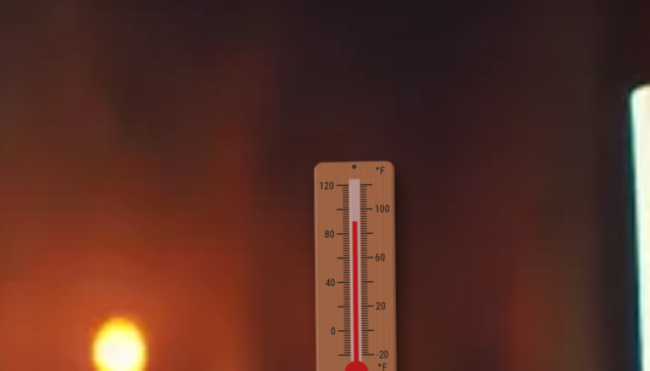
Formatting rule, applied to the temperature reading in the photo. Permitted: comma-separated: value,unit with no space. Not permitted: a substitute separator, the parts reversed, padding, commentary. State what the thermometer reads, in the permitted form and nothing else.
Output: 90,°F
